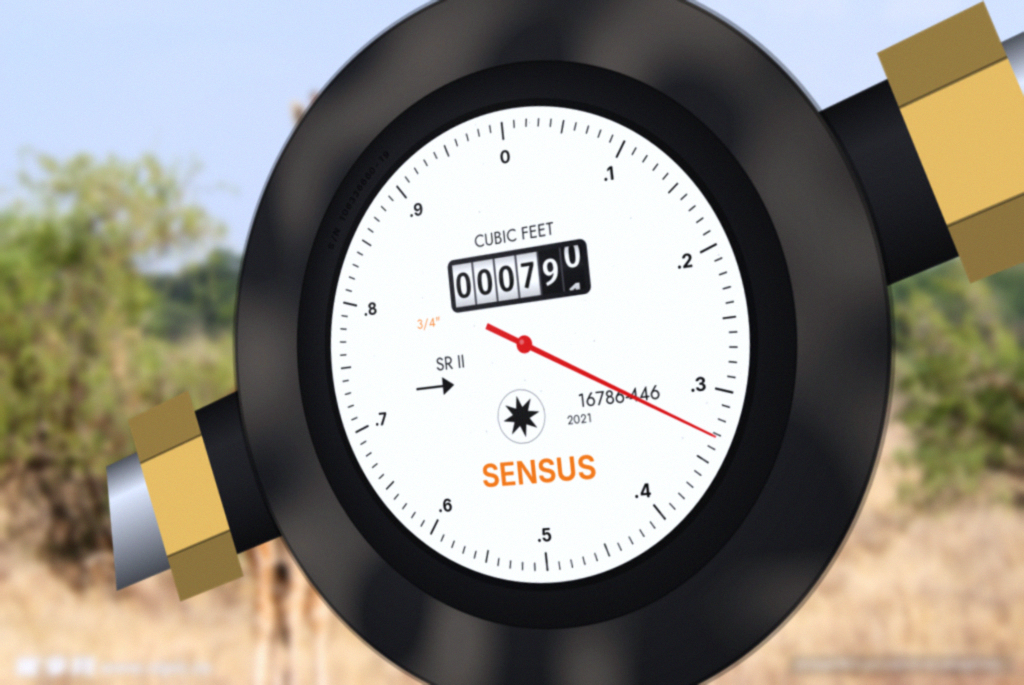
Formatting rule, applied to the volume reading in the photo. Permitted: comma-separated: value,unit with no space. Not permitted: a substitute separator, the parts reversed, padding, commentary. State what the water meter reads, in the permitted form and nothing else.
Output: 790.33,ft³
